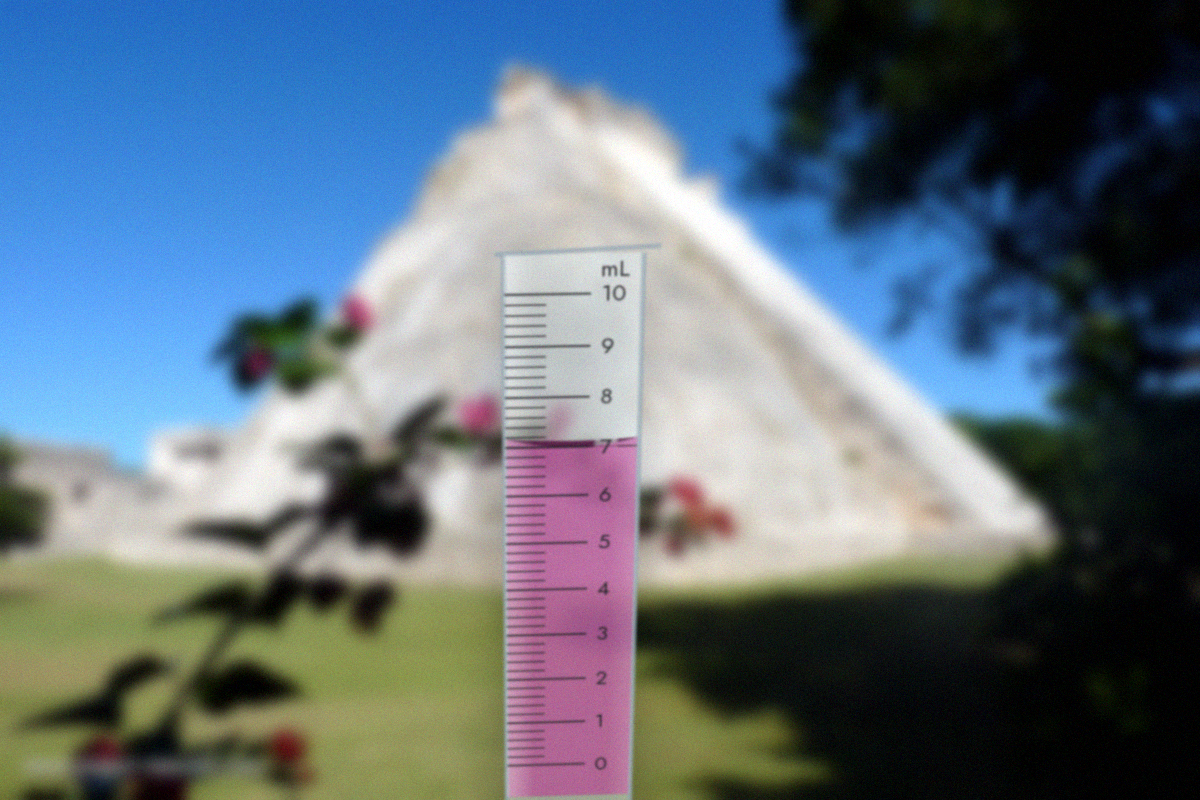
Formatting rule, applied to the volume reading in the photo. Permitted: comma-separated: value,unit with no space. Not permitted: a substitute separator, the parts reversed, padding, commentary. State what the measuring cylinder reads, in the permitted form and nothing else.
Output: 7,mL
